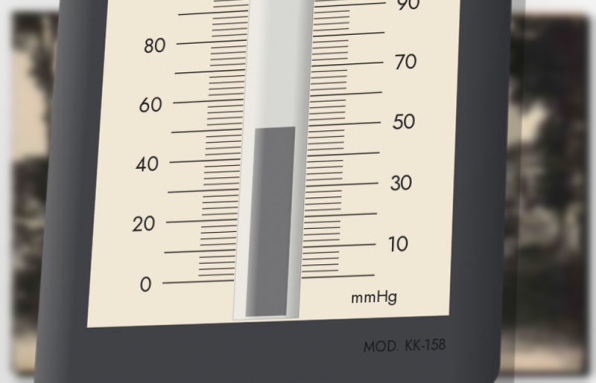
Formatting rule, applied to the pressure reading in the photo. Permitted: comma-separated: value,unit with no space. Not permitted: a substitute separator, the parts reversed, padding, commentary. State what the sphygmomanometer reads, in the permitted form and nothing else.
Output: 50,mmHg
